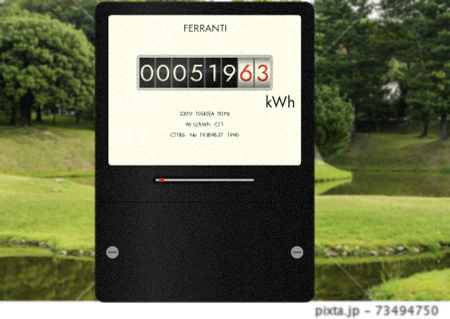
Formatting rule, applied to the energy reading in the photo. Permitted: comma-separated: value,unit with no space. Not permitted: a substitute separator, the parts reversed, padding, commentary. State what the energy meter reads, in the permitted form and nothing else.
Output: 519.63,kWh
